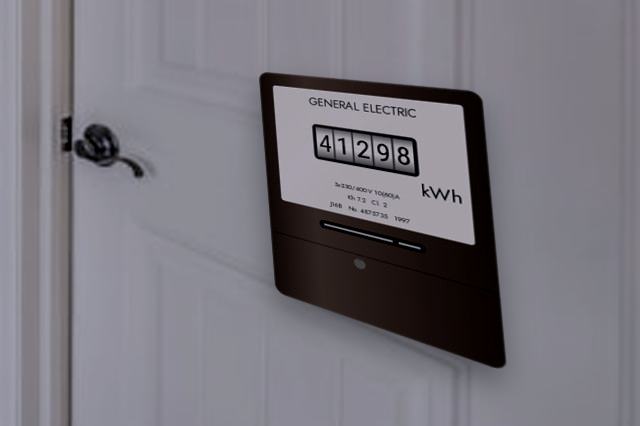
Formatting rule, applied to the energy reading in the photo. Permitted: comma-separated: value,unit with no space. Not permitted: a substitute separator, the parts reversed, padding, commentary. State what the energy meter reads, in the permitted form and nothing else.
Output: 41298,kWh
